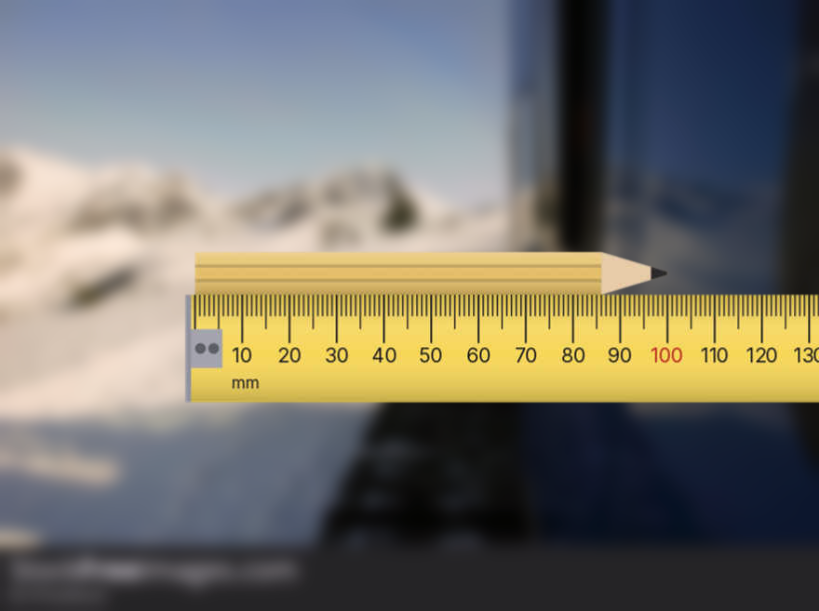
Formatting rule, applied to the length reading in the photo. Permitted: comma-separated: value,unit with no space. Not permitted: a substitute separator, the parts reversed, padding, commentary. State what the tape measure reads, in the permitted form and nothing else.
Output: 100,mm
